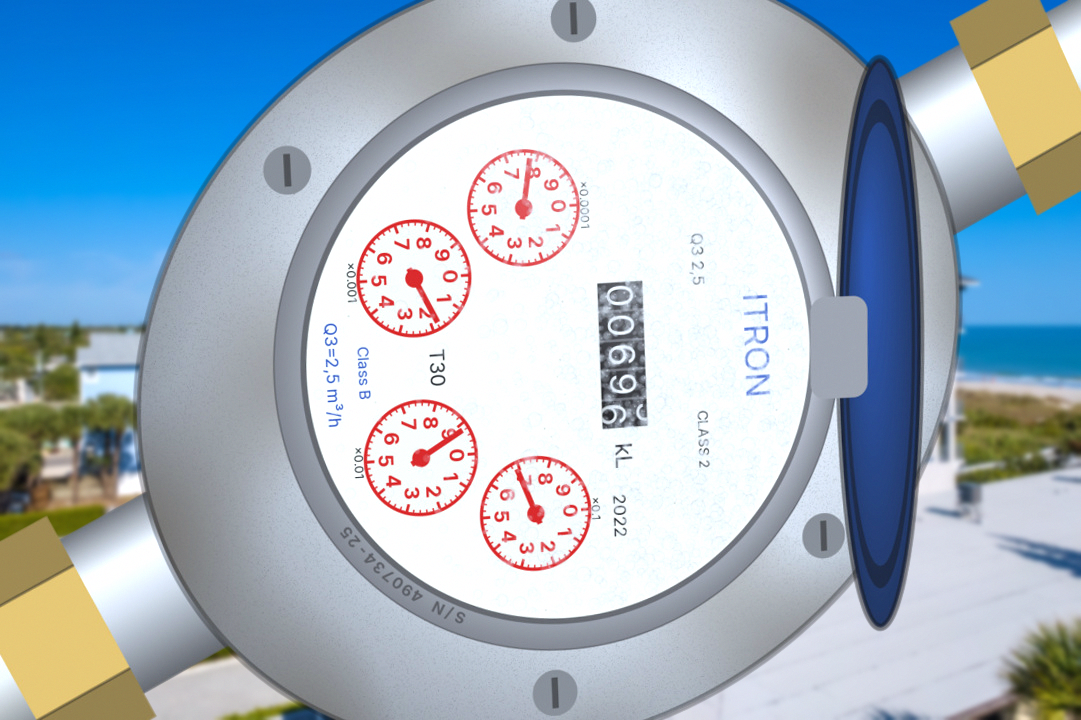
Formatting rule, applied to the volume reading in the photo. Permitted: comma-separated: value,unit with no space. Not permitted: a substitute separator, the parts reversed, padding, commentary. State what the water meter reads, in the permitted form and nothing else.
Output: 695.6917,kL
